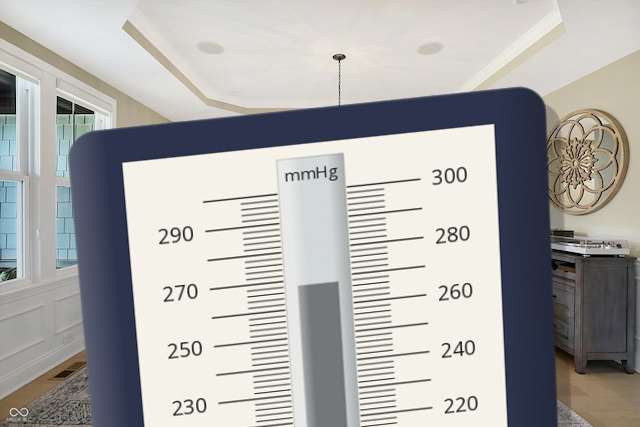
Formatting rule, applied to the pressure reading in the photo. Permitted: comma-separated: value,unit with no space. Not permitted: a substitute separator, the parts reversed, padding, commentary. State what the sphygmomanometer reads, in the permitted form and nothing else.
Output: 268,mmHg
